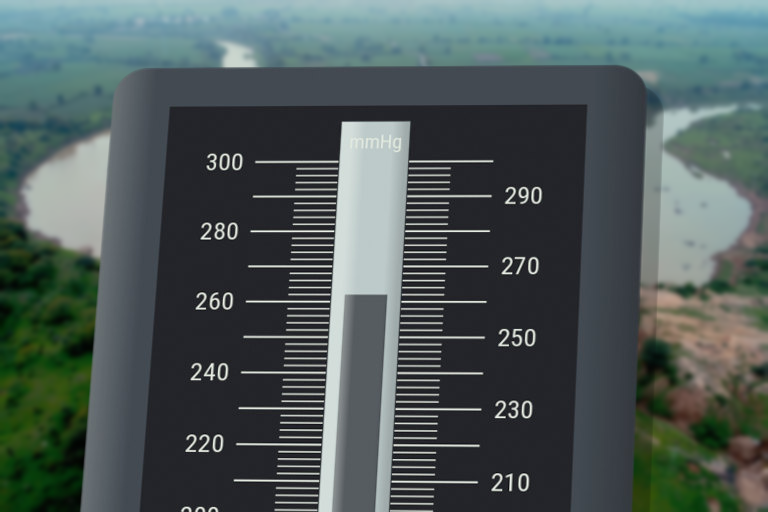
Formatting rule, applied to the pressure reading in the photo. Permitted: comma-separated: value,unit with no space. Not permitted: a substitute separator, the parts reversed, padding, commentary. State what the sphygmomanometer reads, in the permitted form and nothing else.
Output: 262,mmHg
